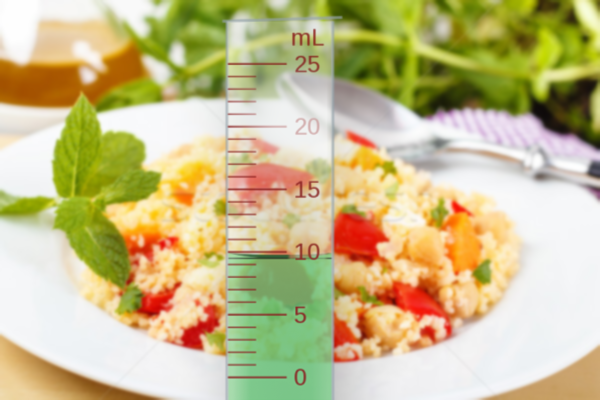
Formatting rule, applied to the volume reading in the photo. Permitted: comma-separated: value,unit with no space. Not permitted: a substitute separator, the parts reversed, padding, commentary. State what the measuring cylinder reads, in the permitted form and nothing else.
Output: 9.5,mL
